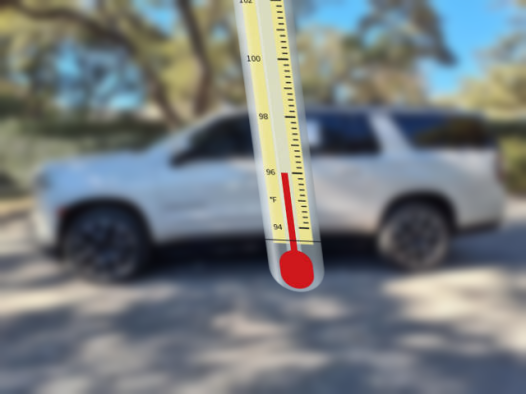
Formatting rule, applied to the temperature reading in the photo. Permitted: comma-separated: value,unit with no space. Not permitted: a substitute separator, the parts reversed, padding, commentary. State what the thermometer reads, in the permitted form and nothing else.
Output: 96,°F
